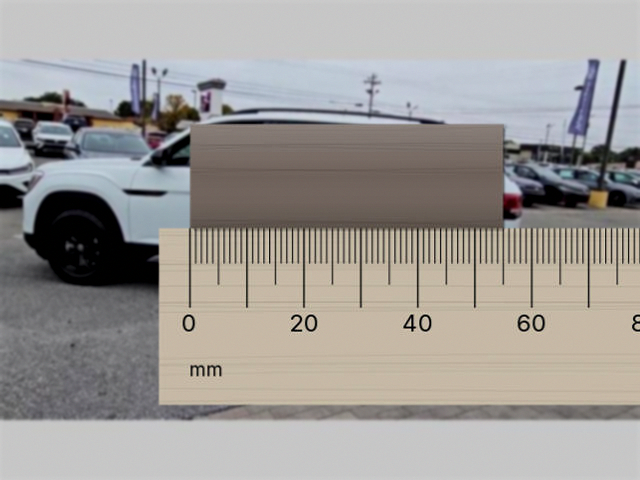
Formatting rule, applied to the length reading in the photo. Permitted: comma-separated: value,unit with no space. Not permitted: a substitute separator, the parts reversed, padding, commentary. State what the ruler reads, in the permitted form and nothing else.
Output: 55,mm
